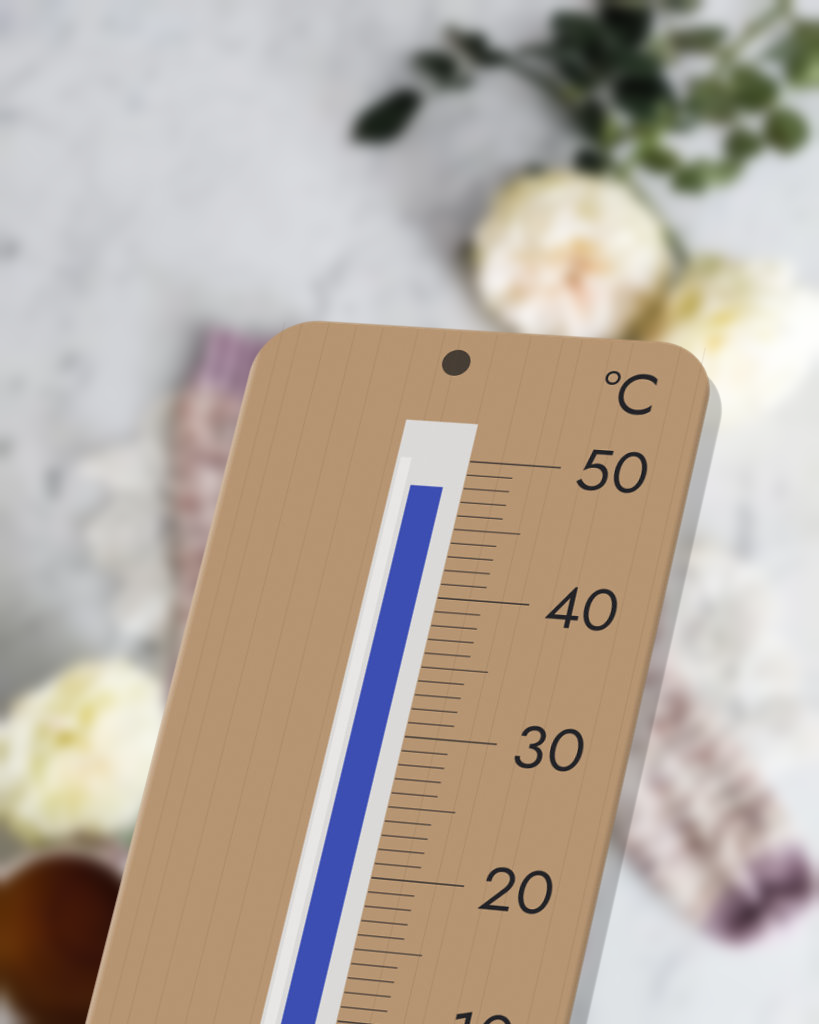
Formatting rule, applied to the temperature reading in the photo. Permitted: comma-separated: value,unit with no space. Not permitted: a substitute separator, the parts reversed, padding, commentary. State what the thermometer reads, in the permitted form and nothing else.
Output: 48,°C
